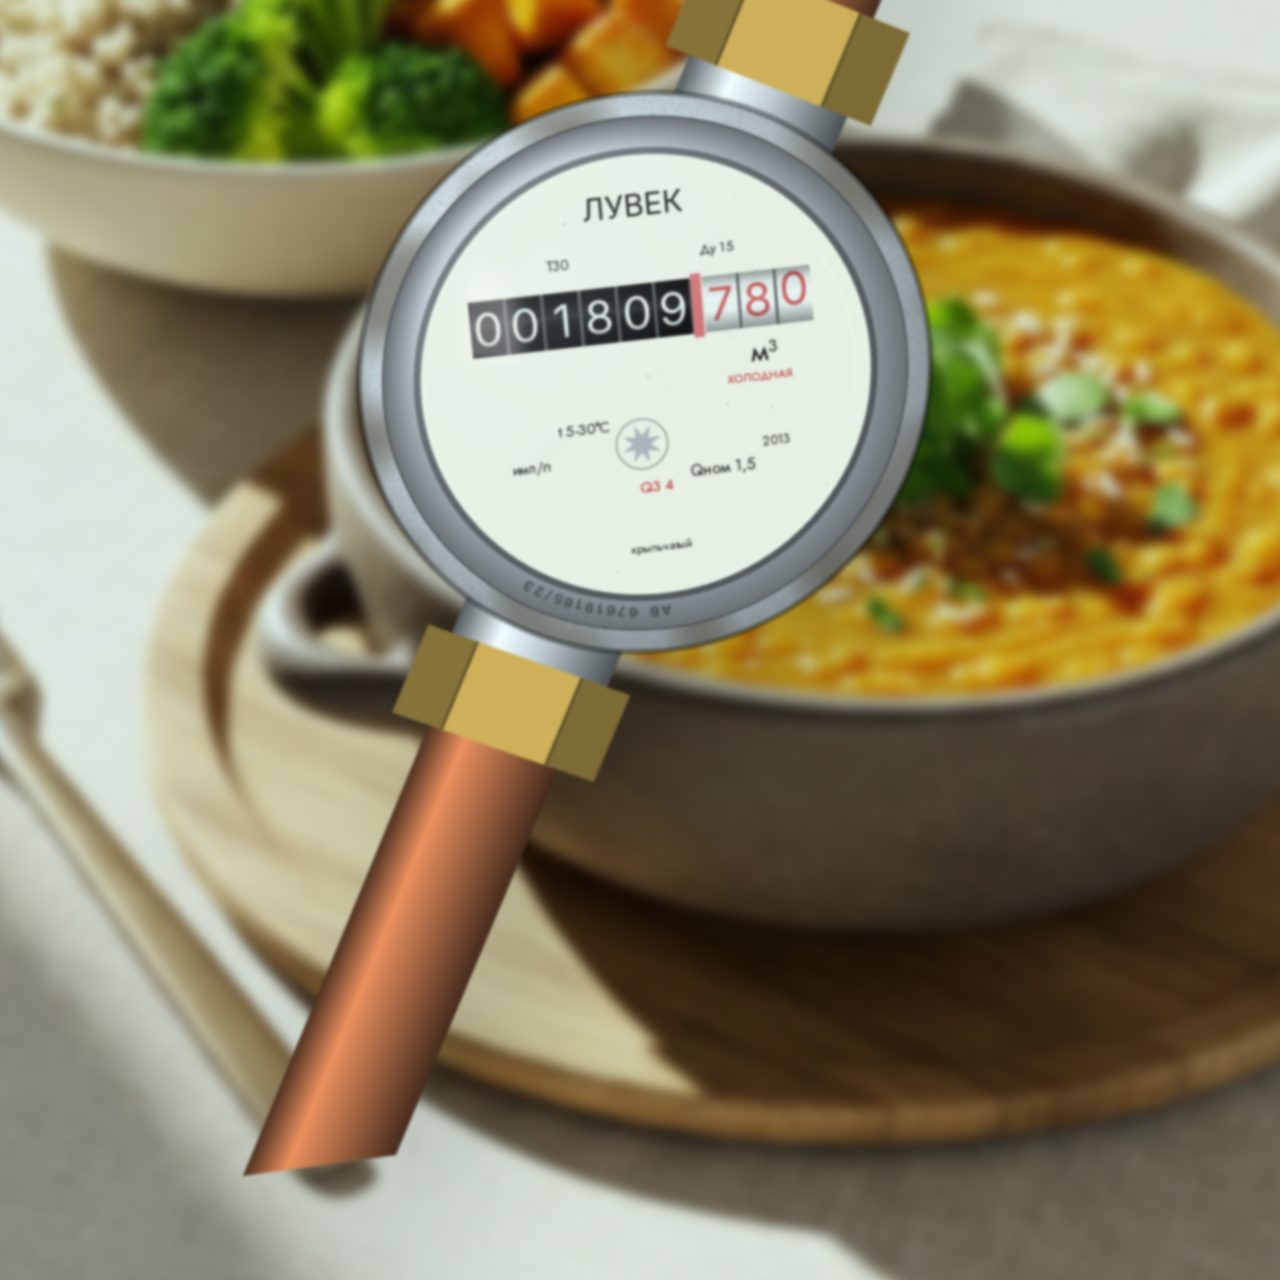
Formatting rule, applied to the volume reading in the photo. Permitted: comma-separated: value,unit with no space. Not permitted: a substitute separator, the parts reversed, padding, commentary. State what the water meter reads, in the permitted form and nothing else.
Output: 1809.780,m³
